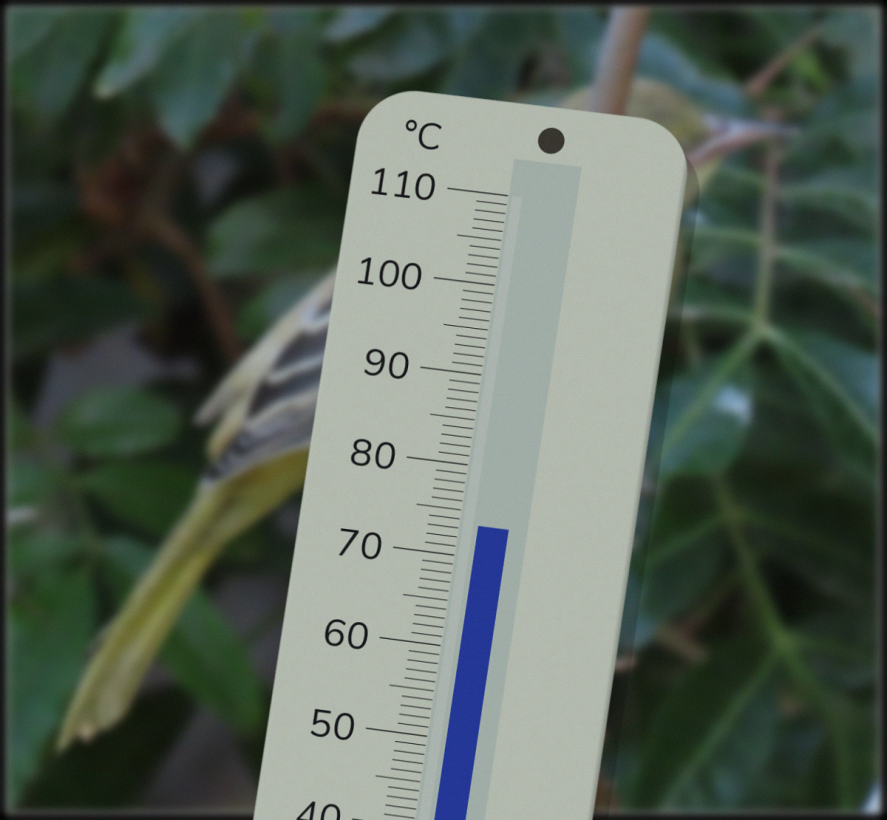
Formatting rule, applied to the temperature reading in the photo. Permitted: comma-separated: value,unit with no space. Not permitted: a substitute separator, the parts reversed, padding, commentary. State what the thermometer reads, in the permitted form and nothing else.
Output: 73.5,°C
